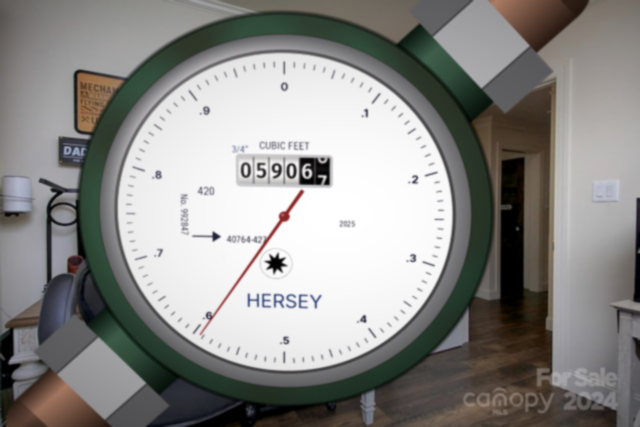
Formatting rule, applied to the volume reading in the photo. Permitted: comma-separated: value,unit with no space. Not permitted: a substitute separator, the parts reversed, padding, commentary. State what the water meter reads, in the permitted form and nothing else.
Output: 59066.59,ft³
